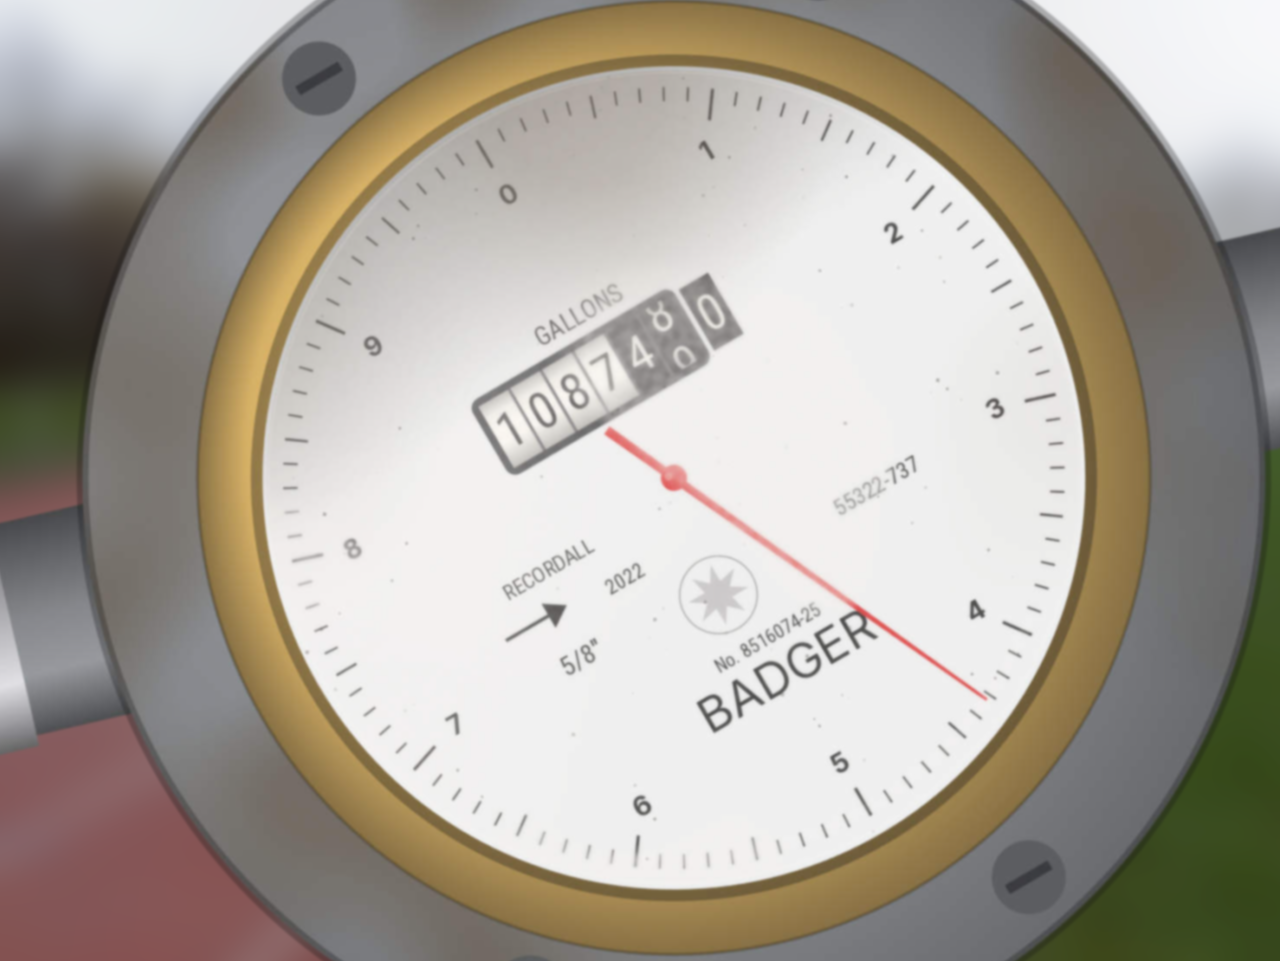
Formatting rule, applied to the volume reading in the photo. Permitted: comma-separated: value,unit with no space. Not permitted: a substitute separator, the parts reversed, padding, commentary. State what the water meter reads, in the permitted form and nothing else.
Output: 1087484.3,gal
